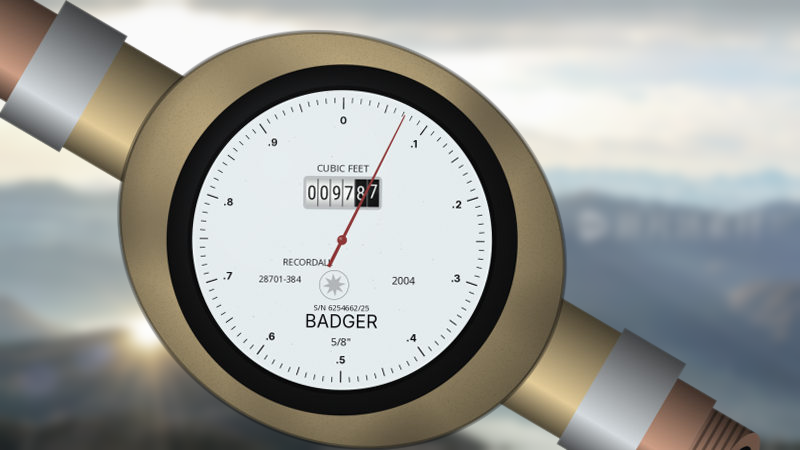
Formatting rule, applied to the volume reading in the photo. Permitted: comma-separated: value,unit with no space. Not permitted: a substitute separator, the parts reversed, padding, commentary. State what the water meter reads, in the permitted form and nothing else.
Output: 9787.07,ft³
